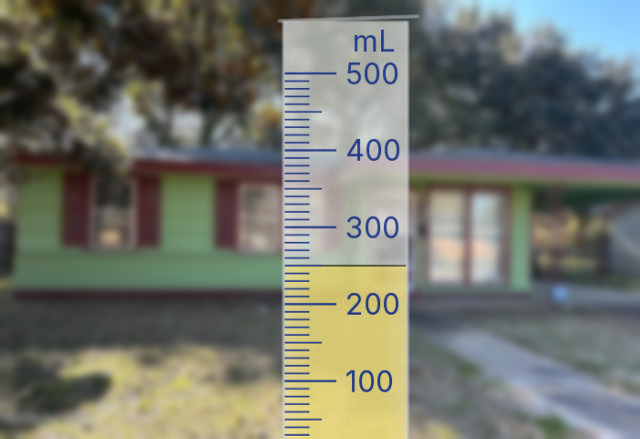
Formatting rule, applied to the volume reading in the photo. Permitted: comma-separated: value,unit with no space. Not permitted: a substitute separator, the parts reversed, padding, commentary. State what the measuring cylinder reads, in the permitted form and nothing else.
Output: 250,mL
